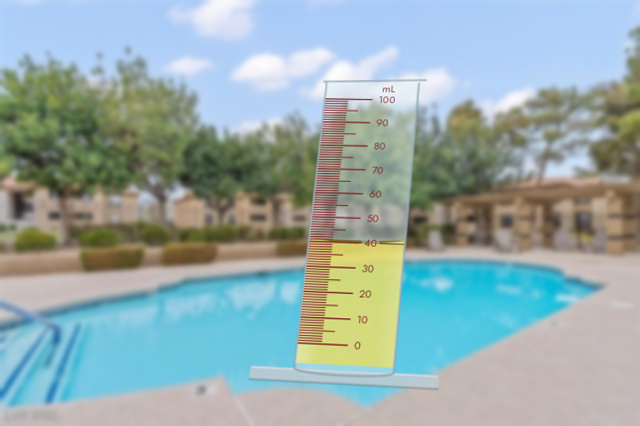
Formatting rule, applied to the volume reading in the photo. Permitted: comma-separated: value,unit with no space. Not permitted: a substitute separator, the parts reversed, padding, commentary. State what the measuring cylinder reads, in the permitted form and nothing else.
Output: 40,mL
